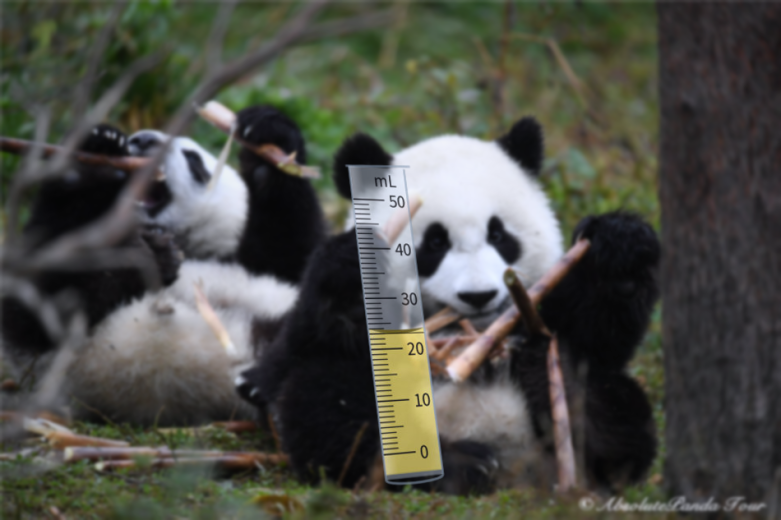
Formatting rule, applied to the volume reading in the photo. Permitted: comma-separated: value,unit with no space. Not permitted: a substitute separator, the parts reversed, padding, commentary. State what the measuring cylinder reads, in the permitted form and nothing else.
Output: 23,mL
